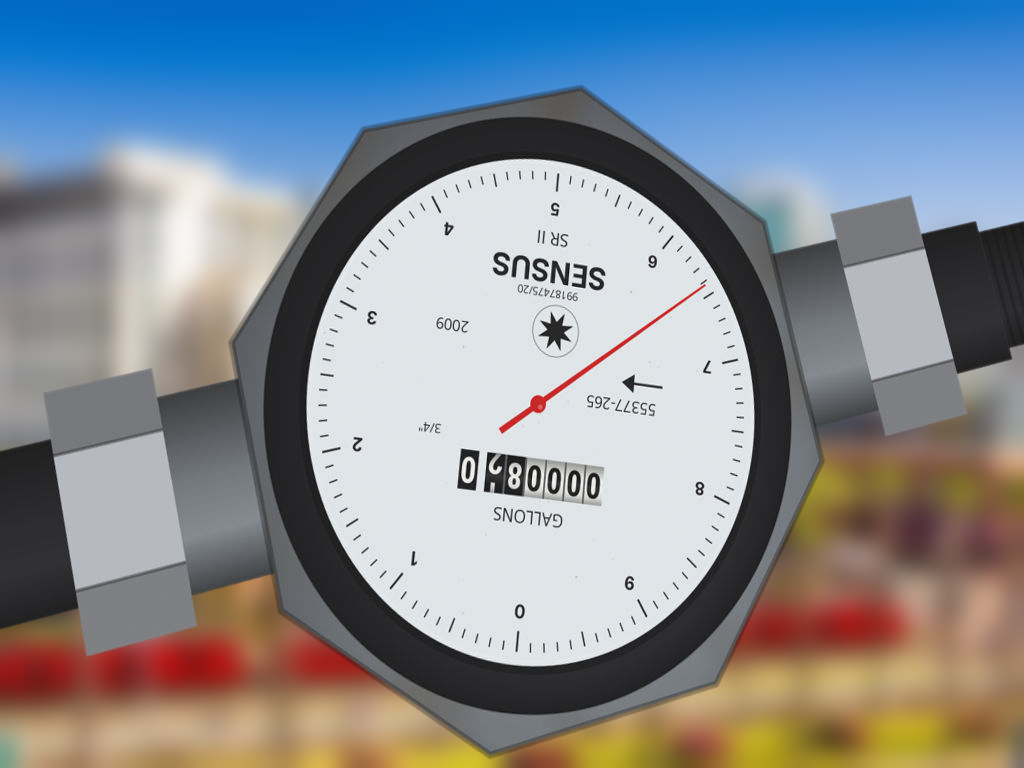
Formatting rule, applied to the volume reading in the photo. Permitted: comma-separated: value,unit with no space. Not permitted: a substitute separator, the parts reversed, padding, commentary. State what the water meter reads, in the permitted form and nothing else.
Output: 816.4,gal
